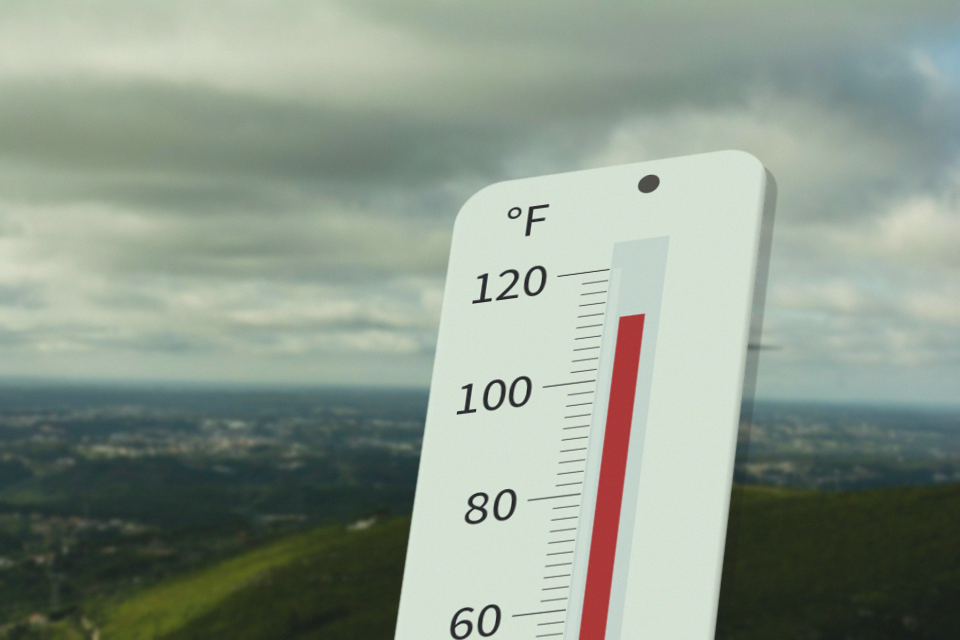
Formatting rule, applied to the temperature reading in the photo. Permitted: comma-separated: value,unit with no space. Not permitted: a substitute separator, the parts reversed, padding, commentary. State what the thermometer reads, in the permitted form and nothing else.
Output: 111,°F
